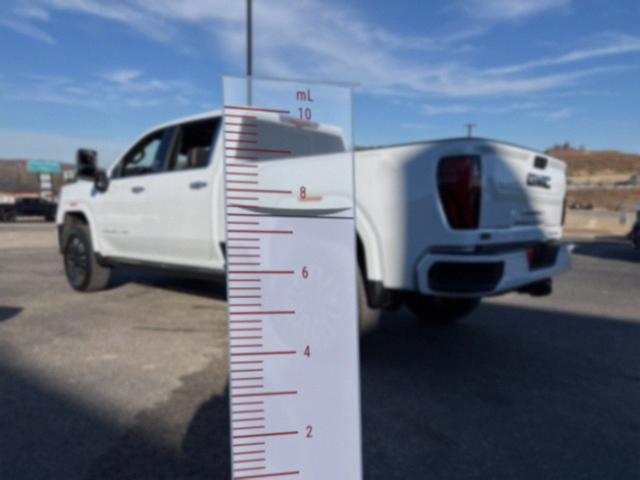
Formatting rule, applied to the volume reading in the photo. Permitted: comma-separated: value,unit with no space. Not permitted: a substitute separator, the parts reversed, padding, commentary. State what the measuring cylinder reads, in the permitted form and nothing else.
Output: 7.4,mL
